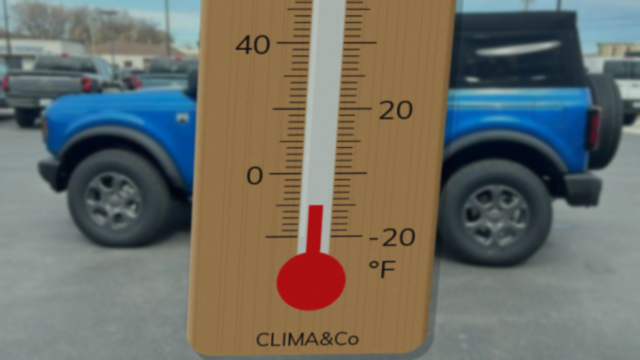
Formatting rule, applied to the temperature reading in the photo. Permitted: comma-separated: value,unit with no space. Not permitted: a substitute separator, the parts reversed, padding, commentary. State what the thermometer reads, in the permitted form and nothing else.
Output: -10,°F
